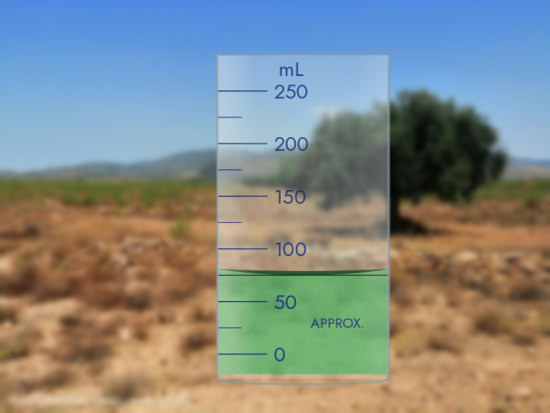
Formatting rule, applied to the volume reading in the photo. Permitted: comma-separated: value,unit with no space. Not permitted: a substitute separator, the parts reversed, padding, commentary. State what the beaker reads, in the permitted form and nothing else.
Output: 75,mL
